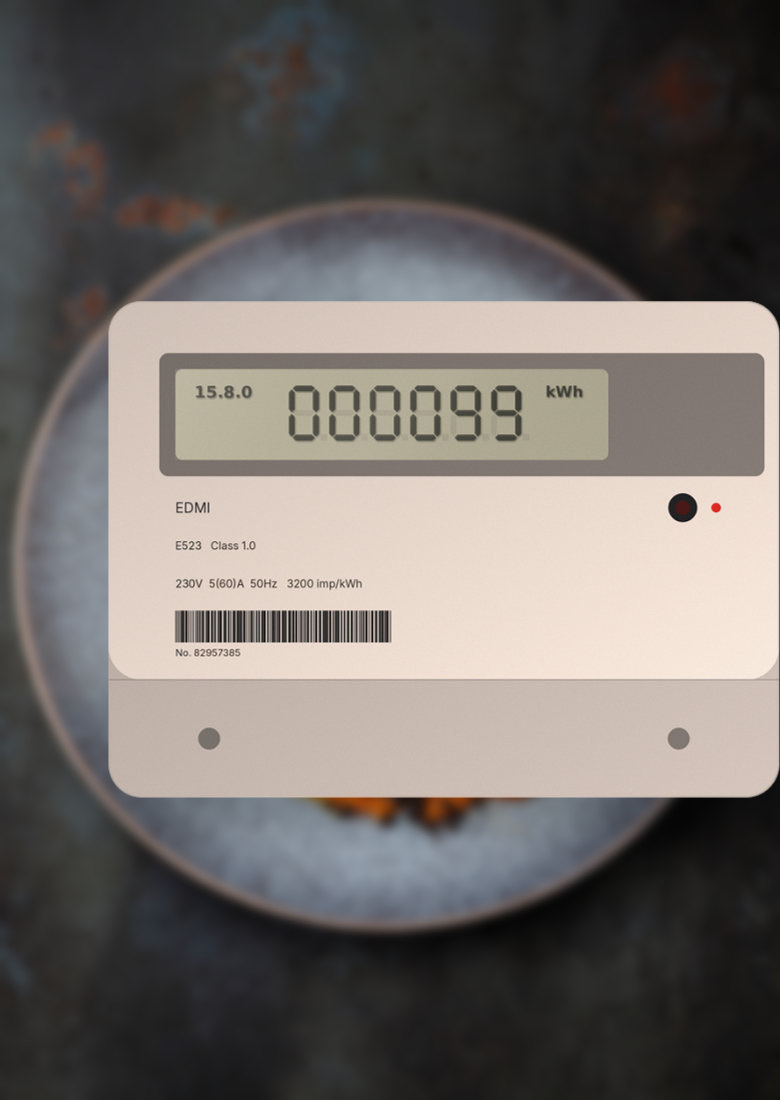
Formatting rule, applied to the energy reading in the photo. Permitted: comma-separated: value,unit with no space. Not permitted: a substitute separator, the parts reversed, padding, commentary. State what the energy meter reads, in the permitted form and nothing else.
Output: 99,kWh
